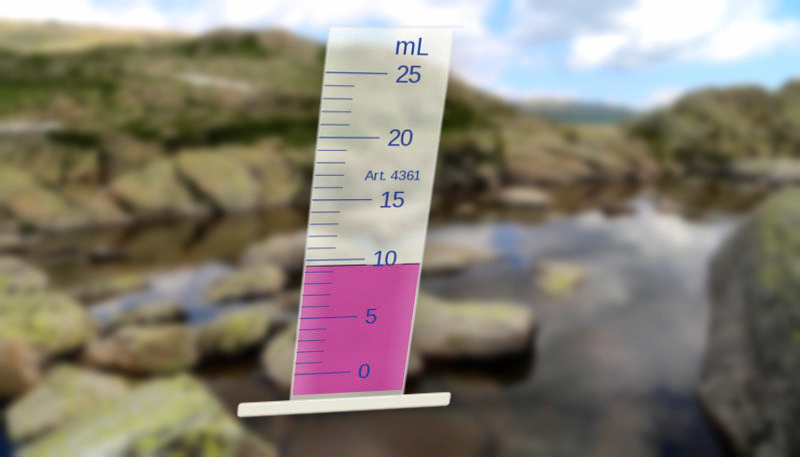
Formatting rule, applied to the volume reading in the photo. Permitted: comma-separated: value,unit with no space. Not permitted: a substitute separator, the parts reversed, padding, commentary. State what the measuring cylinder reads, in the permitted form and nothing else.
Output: 9.5,mL
